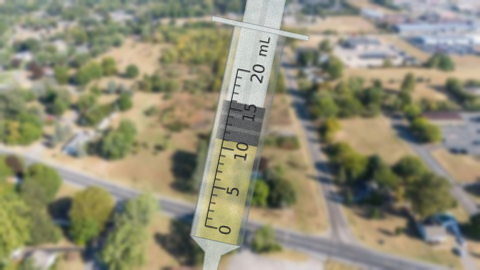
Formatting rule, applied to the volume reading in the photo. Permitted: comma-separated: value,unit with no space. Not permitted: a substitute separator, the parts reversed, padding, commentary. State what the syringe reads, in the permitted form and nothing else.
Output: 11,mL
